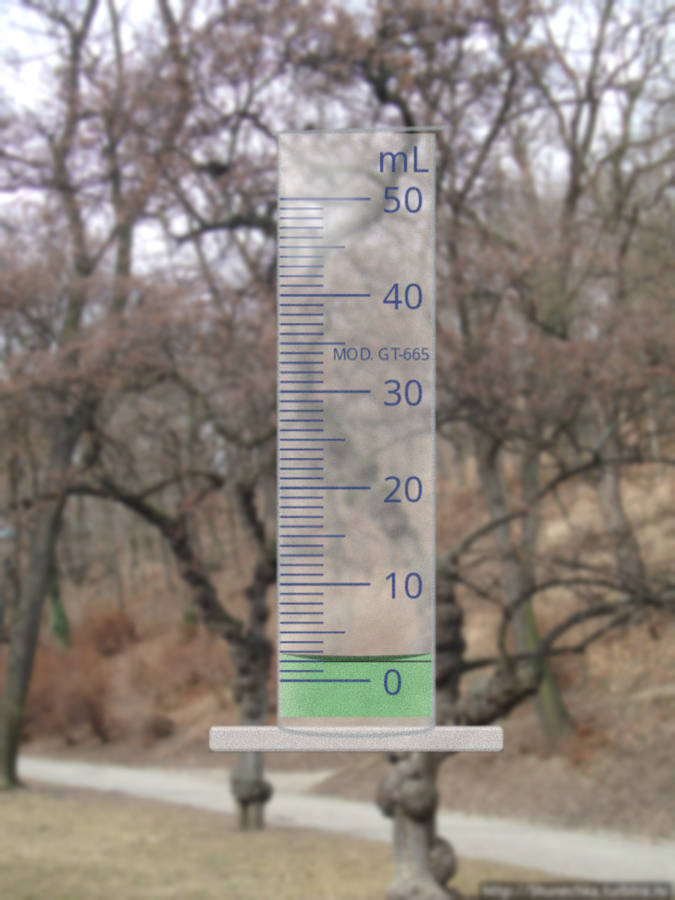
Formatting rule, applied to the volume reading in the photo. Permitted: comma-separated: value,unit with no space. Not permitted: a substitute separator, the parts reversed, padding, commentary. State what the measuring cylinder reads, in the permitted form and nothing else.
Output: 2,mL
